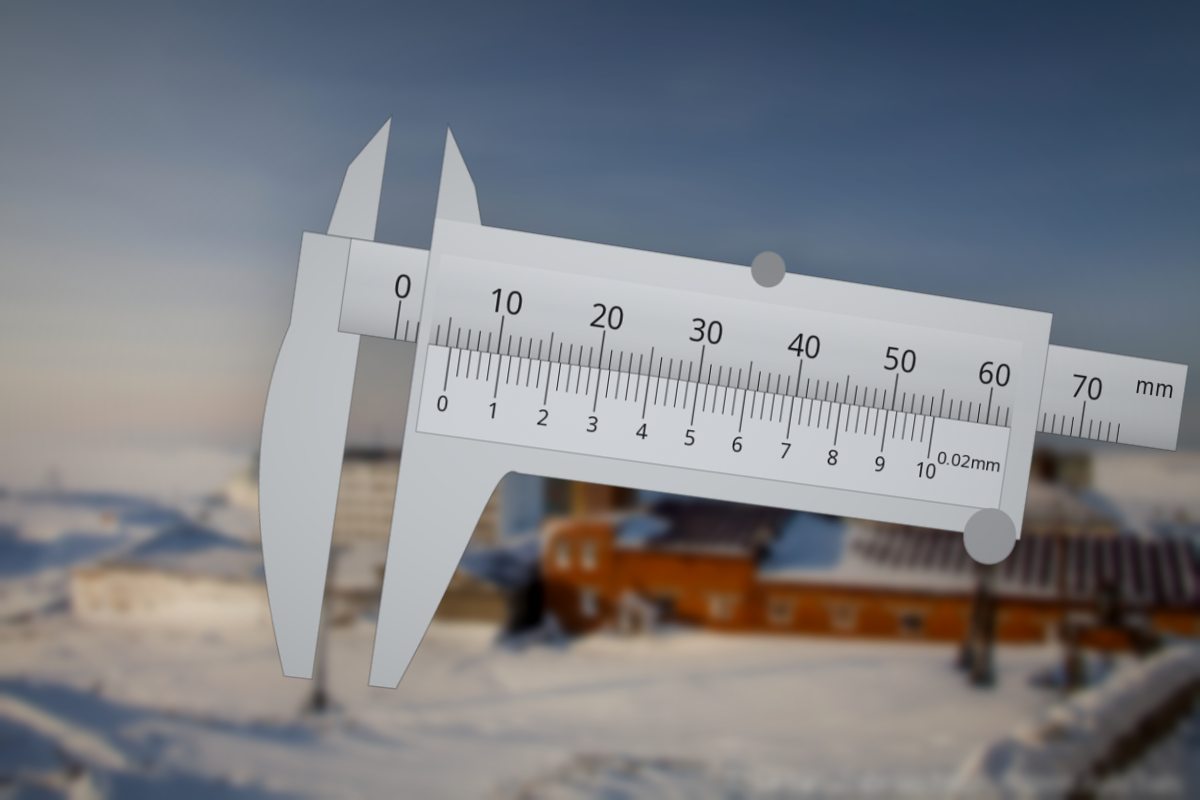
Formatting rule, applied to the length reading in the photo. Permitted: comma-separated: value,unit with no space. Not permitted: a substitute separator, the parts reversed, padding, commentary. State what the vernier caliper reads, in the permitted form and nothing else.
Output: 5.4,mm
